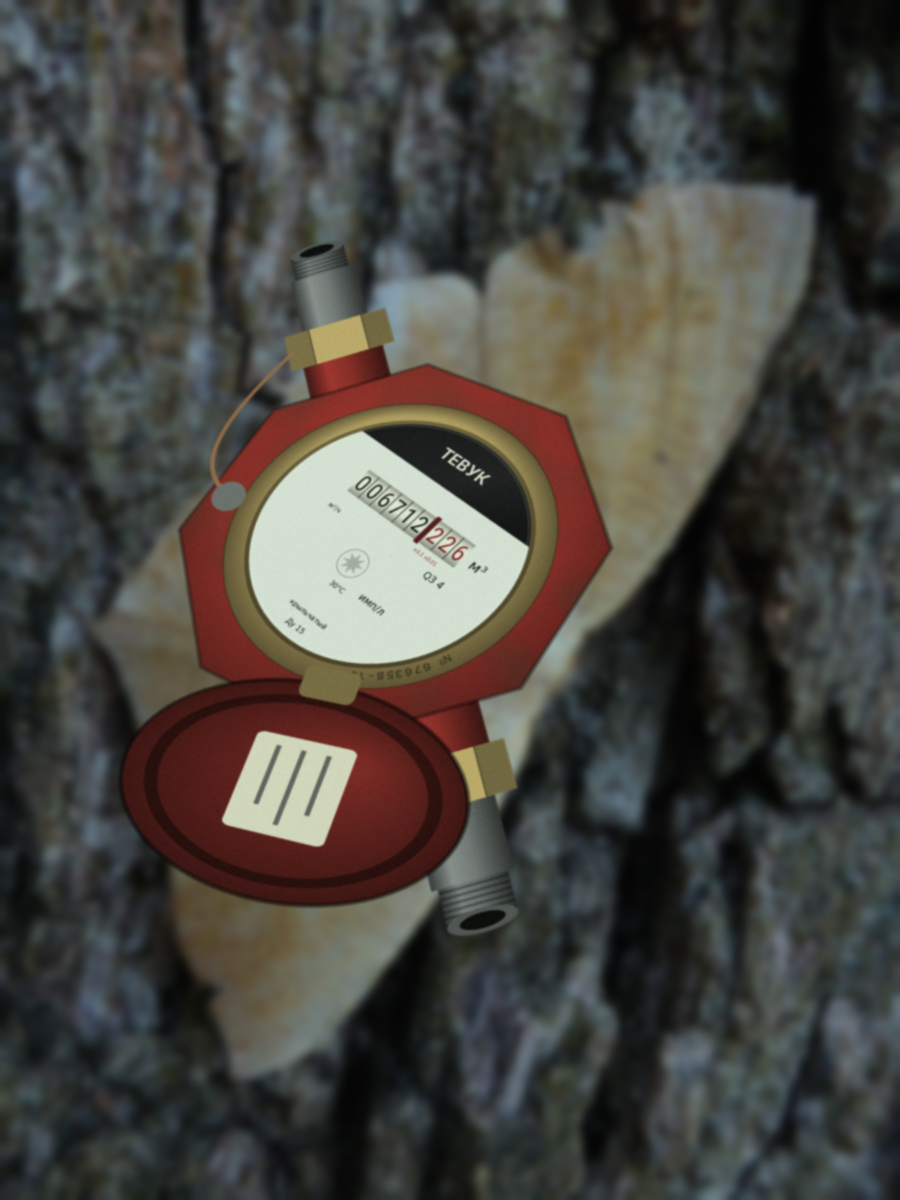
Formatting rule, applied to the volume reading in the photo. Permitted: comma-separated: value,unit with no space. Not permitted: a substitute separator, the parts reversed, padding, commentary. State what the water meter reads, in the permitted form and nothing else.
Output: 6712.226,m³
